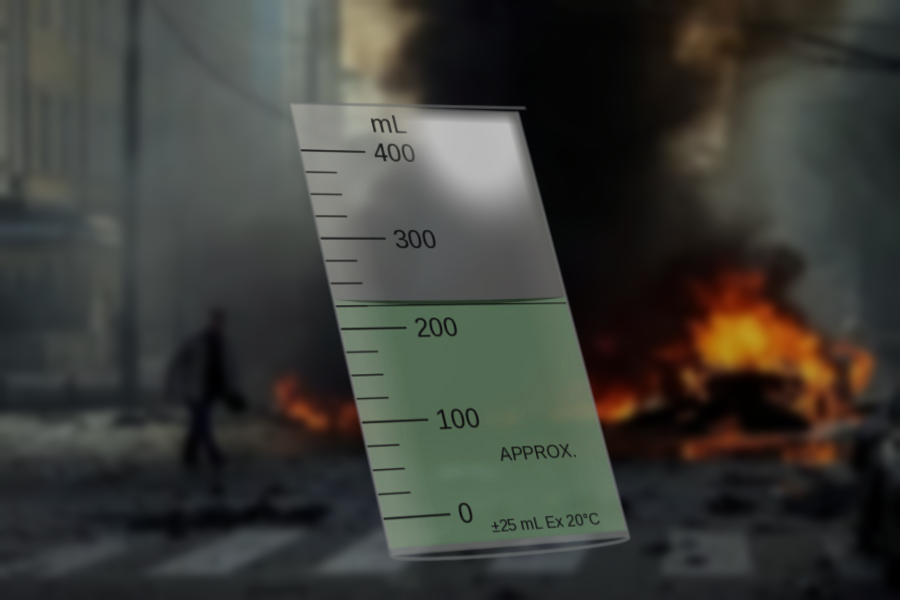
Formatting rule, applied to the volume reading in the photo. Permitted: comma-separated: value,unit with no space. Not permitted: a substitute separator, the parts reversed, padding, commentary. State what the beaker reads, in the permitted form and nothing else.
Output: 225,mL
